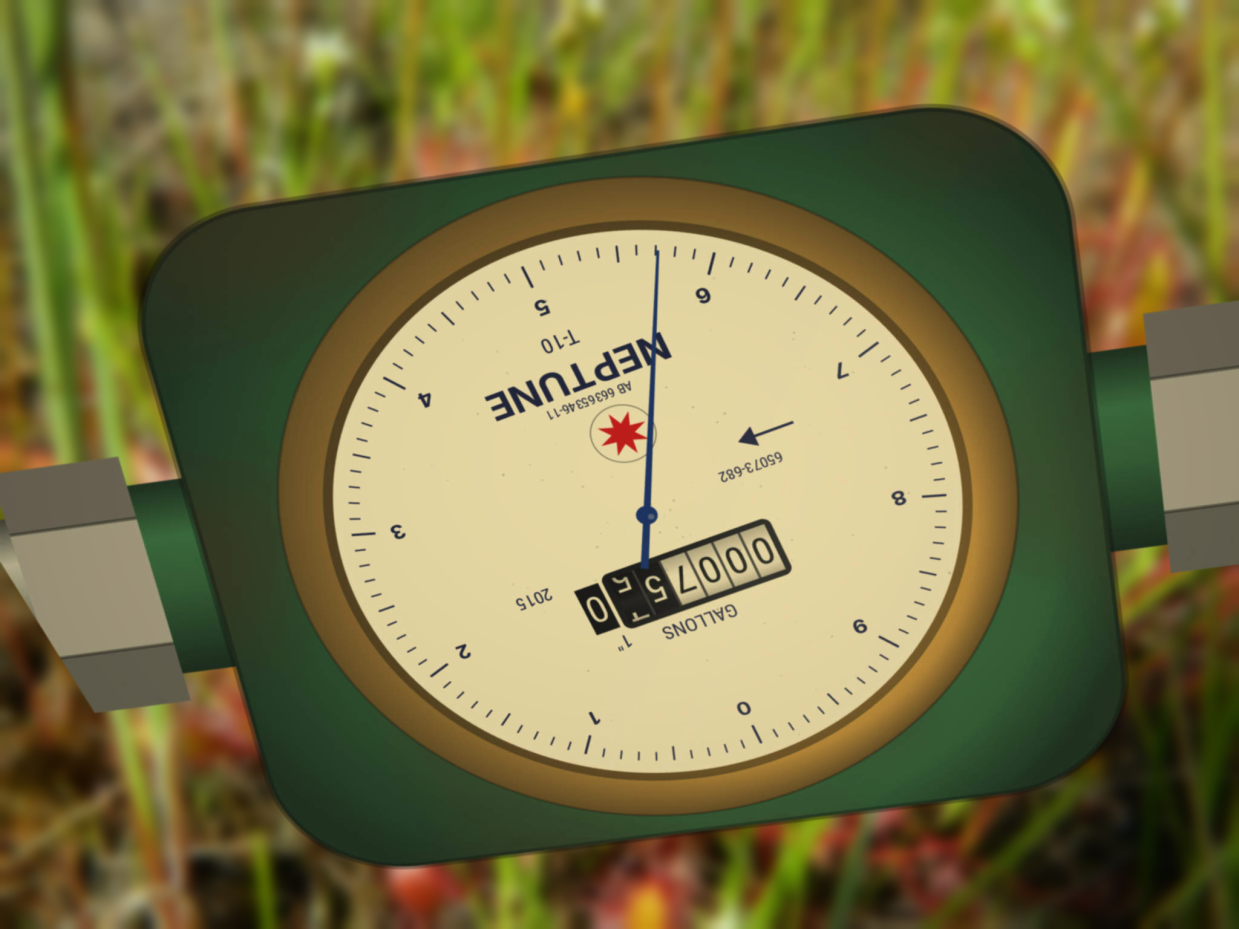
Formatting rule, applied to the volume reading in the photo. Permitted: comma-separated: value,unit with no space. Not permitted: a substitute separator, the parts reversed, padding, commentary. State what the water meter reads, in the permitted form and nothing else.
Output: 7545.7,gal
